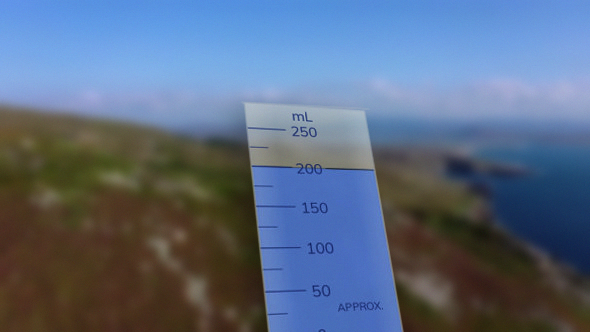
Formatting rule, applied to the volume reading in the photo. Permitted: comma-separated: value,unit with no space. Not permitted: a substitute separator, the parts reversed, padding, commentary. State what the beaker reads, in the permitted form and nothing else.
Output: 200,mL
